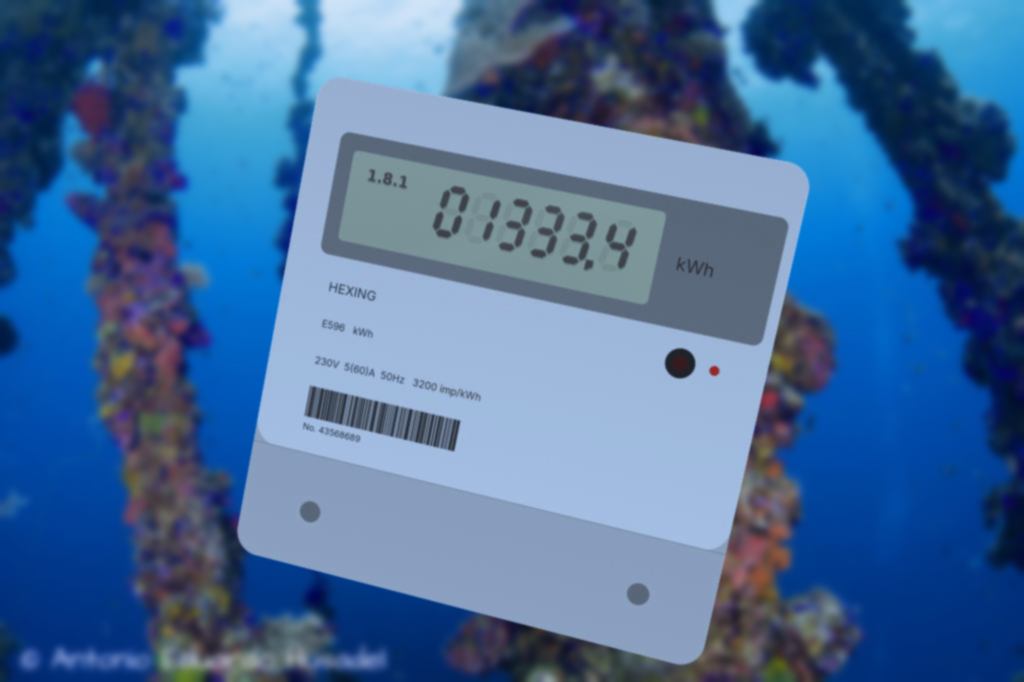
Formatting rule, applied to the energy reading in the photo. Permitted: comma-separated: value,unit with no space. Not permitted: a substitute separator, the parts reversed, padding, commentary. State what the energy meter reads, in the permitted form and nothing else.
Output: 1333.4,kWh
